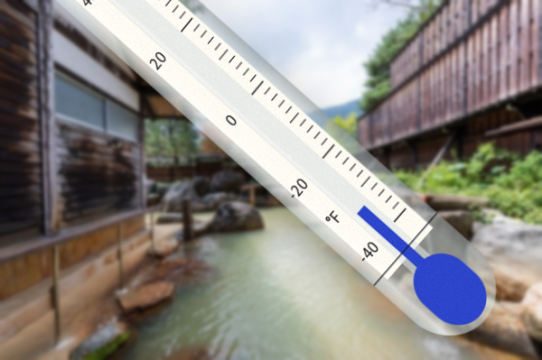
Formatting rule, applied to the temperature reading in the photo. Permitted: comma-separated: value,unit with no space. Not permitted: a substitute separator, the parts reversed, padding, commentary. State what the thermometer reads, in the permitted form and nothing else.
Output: -33,°F
